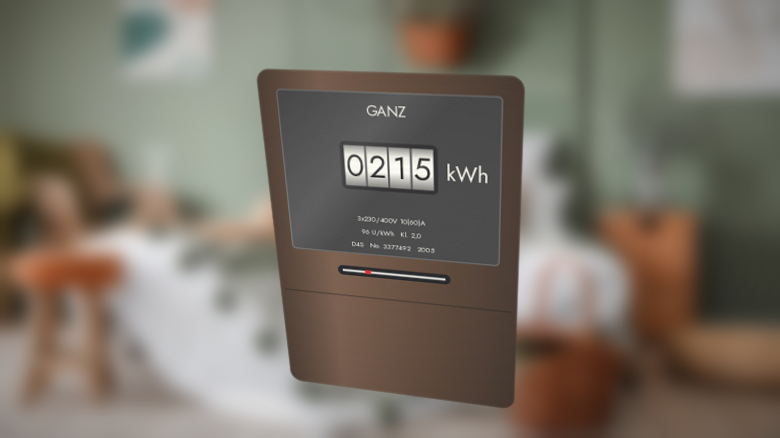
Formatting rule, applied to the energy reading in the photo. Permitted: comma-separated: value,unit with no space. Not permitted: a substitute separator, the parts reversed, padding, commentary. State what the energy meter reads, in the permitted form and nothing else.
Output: 215,kWh
